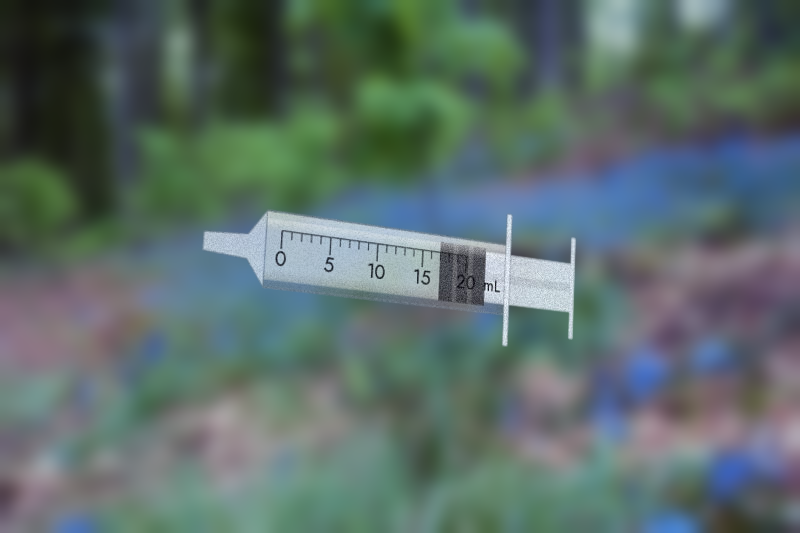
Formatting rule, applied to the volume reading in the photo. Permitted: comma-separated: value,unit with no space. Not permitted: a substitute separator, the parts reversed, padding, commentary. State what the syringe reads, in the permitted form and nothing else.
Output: 17,mL
